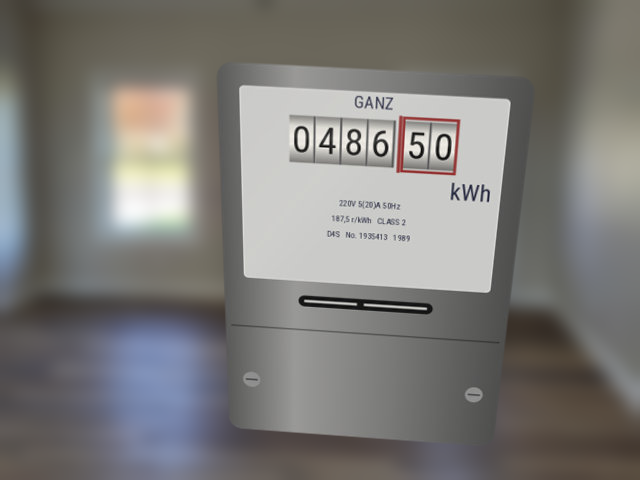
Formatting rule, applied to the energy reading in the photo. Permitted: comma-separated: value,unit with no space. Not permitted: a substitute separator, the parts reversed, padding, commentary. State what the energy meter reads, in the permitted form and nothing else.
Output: 486.50,kWh
